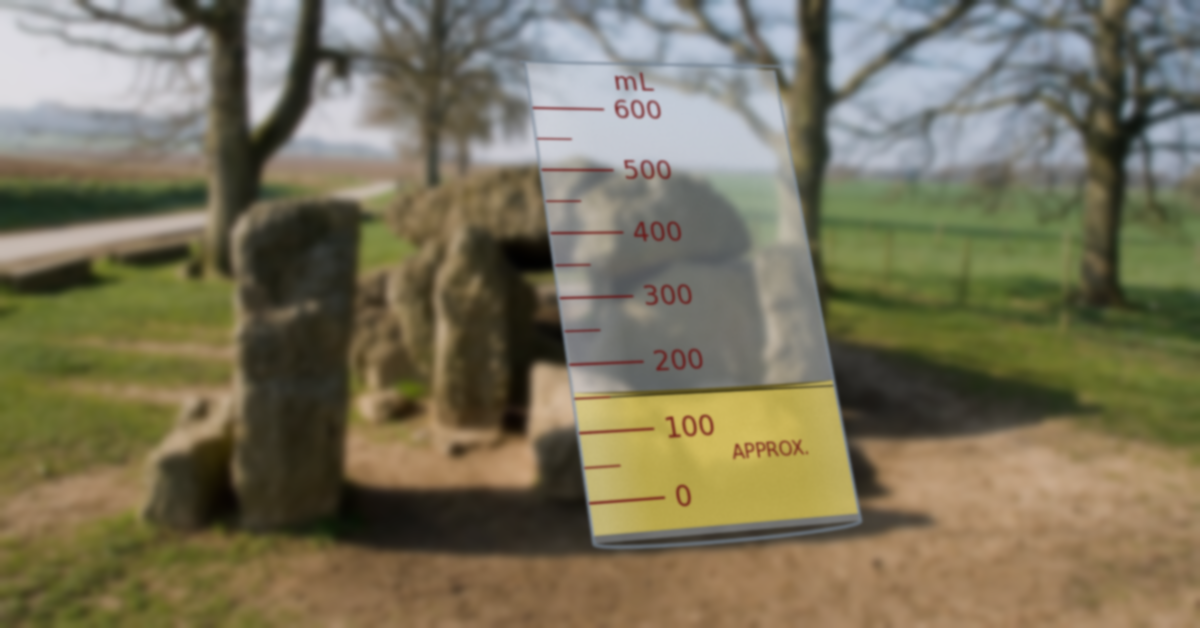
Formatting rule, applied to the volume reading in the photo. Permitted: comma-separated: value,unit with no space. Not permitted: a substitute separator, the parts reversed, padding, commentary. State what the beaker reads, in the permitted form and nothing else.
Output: 150,mL
